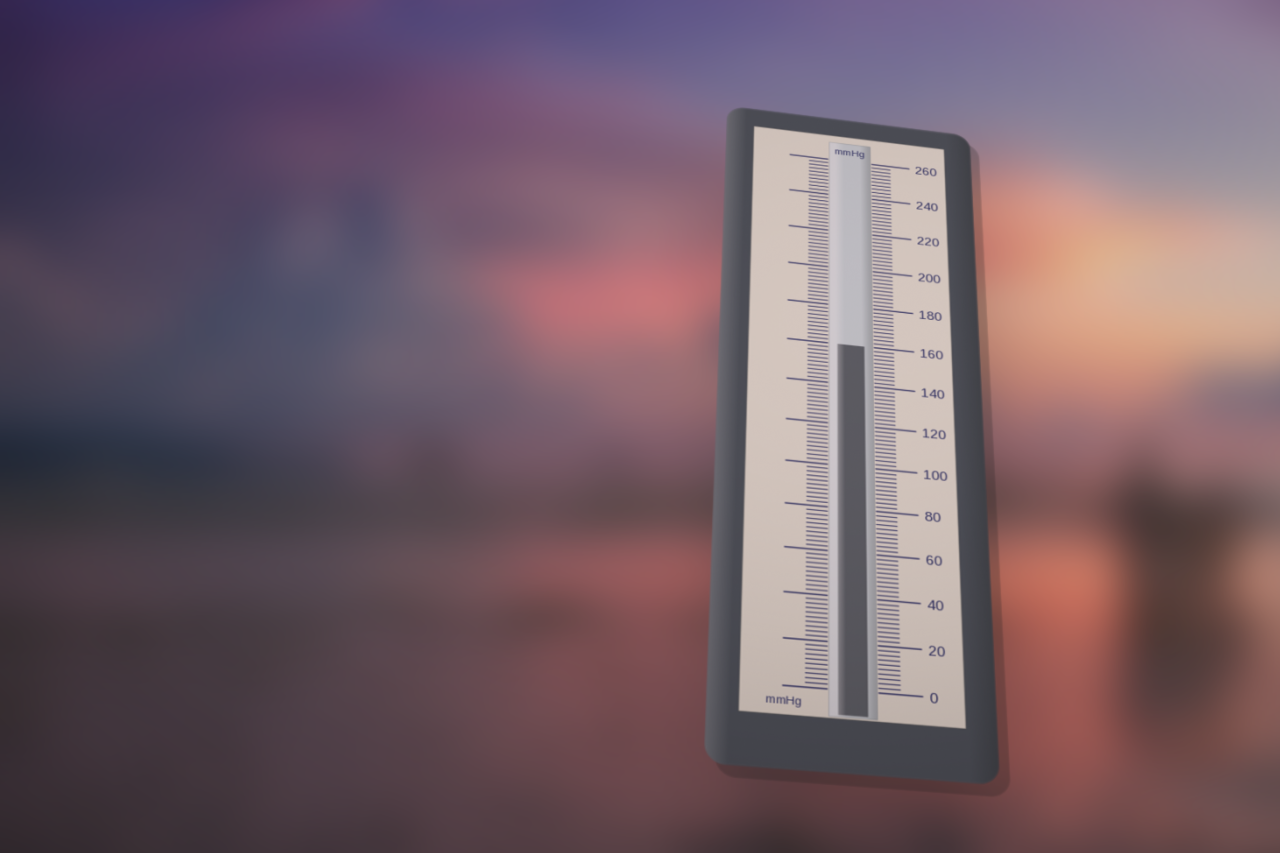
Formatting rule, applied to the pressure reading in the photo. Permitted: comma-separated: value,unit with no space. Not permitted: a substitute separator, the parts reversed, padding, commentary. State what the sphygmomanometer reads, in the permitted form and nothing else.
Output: 160,mmHg
